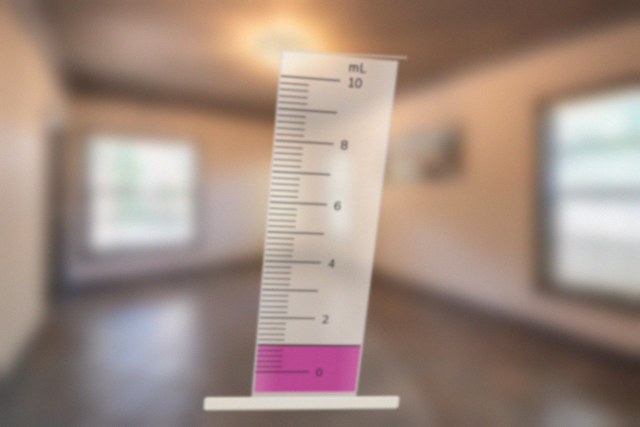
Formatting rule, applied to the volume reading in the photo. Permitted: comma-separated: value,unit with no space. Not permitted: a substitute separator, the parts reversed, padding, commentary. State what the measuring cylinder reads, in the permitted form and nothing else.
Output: 1,mL
